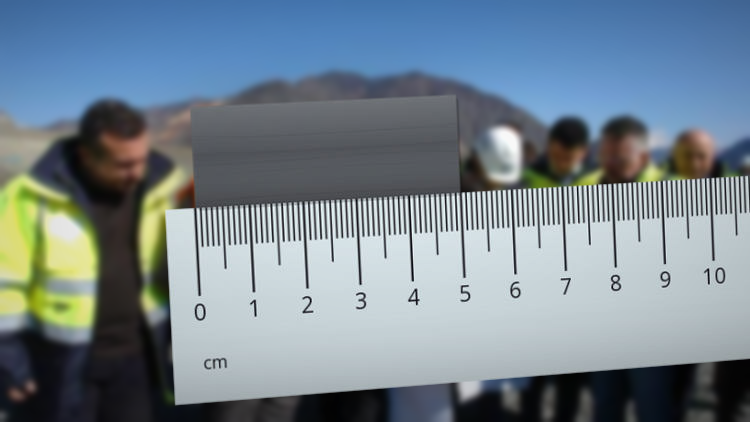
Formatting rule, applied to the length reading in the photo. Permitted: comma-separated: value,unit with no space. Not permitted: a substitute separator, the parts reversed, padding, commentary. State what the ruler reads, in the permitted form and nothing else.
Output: 5,cm
